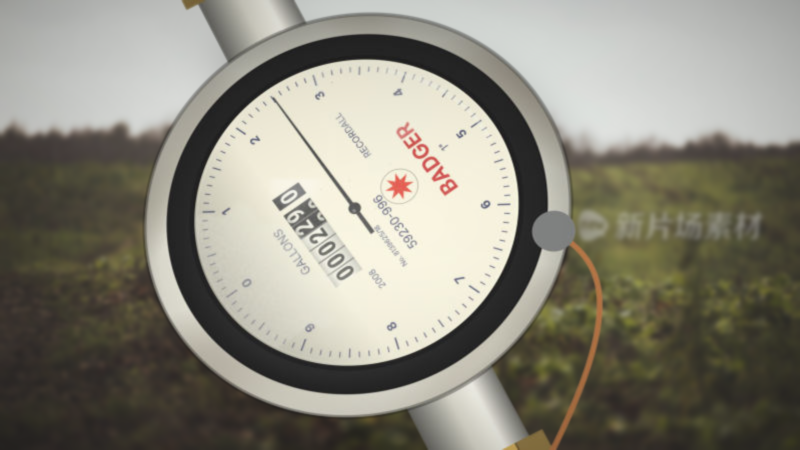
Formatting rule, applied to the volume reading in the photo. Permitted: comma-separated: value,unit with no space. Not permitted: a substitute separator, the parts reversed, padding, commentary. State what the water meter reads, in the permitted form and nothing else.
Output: 2292.5,gal
